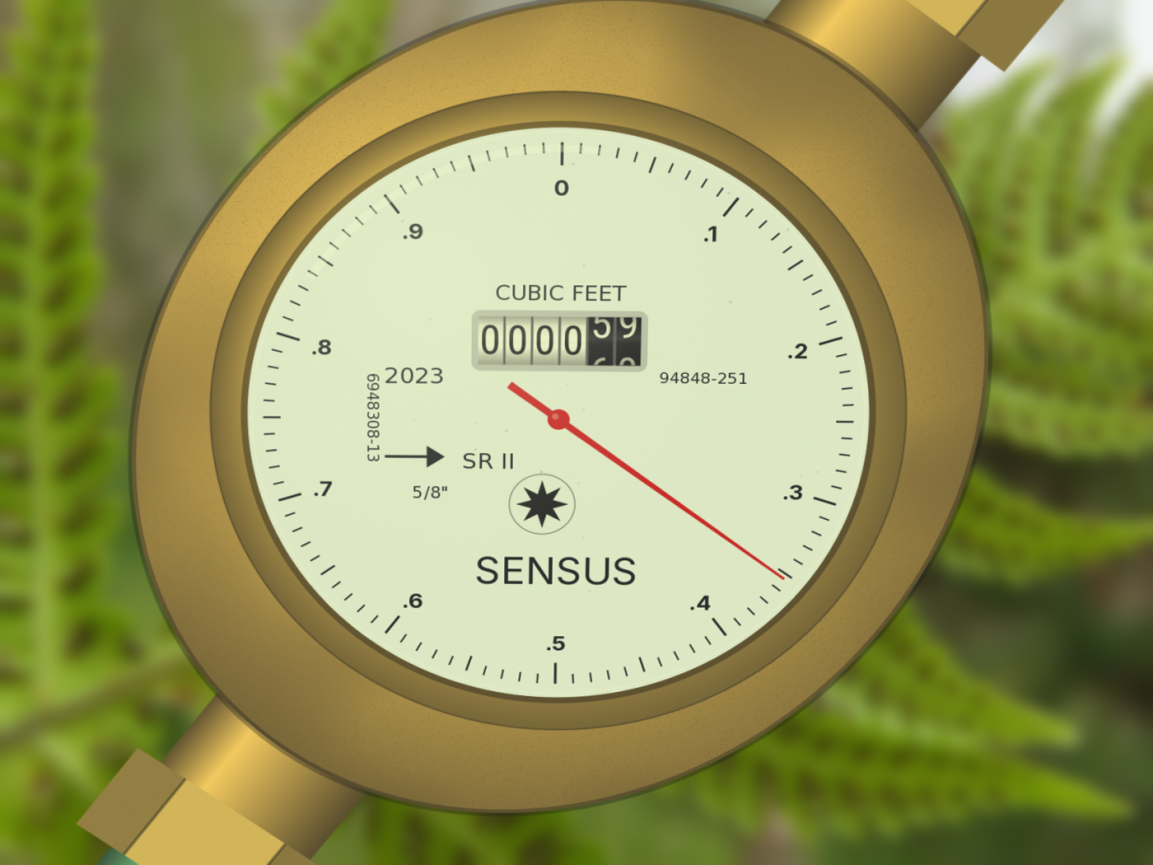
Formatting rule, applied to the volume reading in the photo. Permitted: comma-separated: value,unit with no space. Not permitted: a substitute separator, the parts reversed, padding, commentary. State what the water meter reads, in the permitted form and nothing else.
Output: 59.35,ft³
